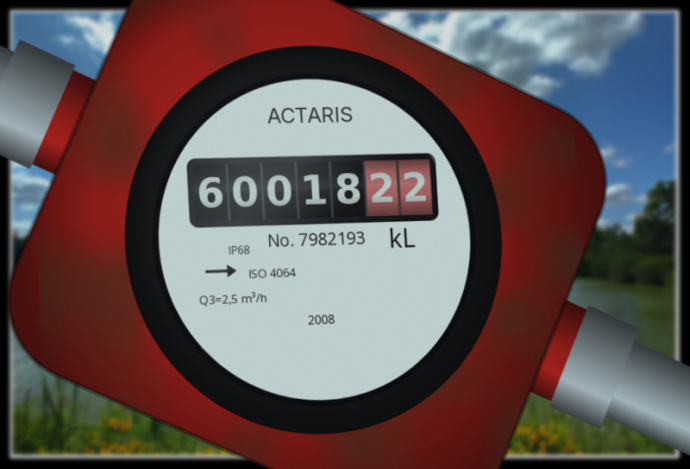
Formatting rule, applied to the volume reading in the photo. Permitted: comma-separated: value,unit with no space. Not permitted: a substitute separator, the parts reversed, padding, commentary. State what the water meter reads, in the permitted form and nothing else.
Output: 60018.22,kL
